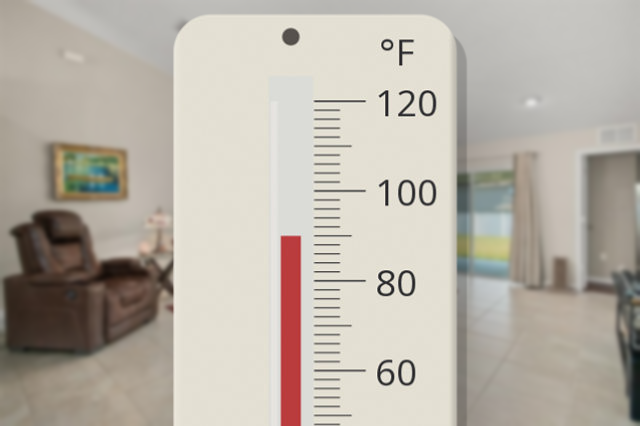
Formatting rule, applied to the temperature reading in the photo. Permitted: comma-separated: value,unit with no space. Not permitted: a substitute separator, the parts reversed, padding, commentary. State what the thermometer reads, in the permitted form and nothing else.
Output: 90,°F
